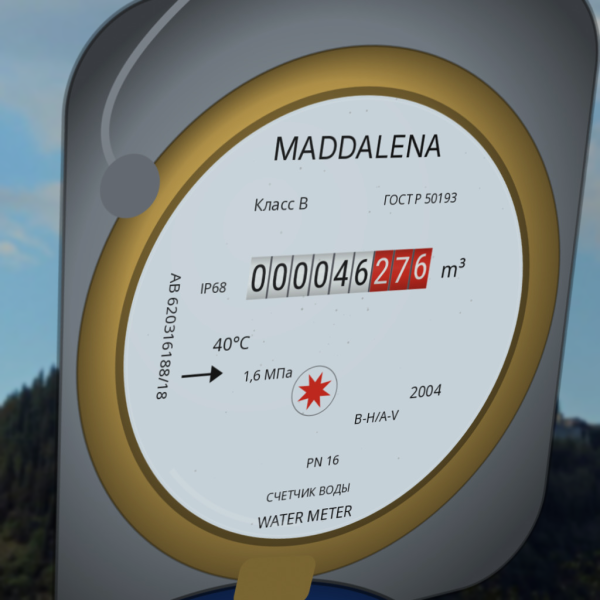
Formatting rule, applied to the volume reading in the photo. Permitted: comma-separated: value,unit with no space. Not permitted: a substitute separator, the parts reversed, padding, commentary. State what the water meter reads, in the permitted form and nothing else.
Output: 46.276,m³
